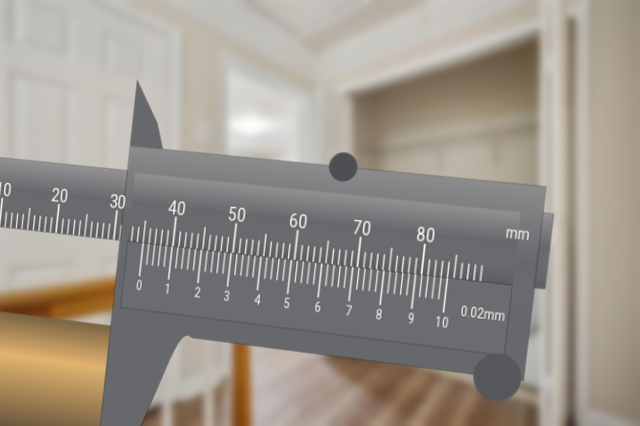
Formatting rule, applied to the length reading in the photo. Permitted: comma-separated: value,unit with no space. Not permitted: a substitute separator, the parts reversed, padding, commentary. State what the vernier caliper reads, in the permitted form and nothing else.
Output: 35.0,mm
